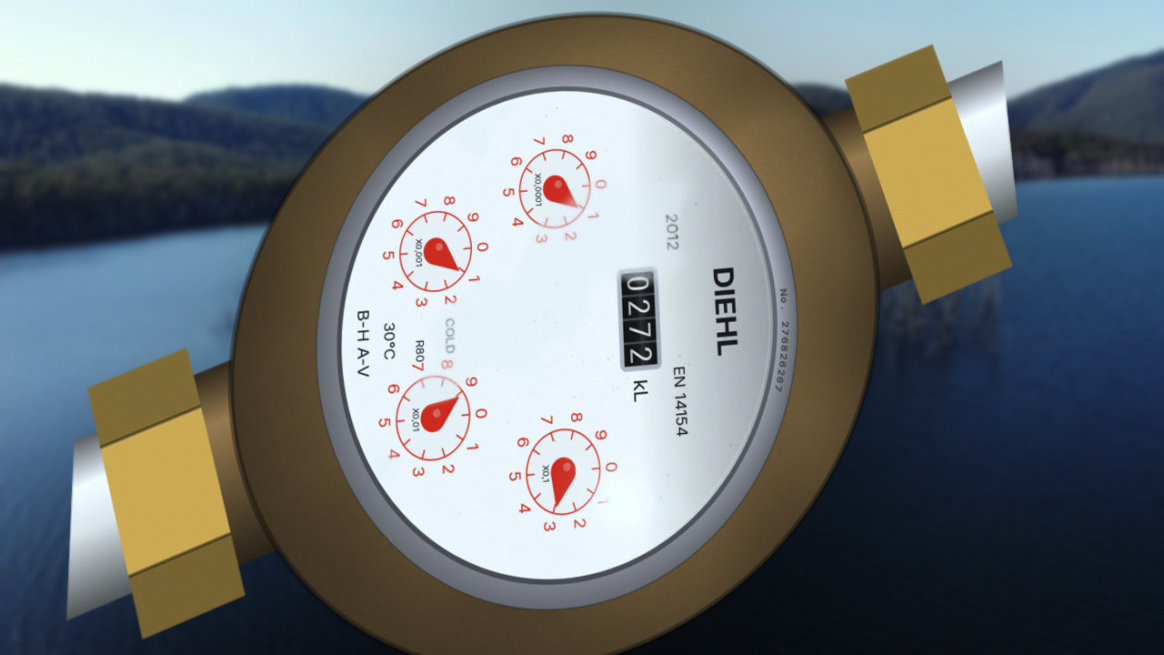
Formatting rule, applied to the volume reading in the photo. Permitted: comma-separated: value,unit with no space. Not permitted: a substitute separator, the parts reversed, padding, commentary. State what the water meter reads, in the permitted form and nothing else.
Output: 272.2911,kL
